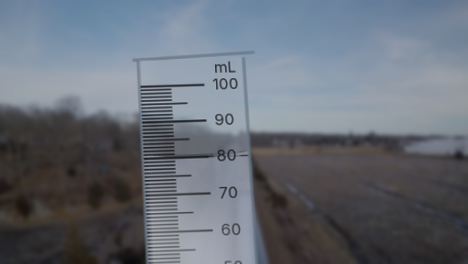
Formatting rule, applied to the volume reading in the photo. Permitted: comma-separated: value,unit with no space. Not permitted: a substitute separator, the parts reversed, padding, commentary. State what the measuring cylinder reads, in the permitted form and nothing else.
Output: 80,mL
